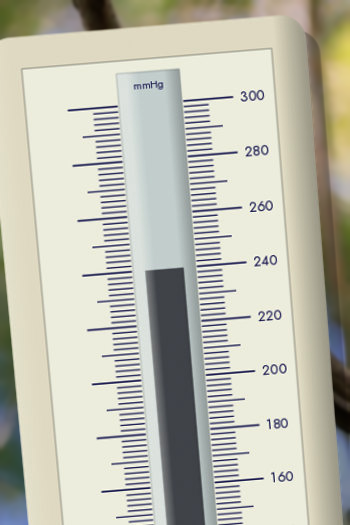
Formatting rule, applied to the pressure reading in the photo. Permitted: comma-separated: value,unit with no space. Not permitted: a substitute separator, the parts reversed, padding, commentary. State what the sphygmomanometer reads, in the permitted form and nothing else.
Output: 240,mmHg
